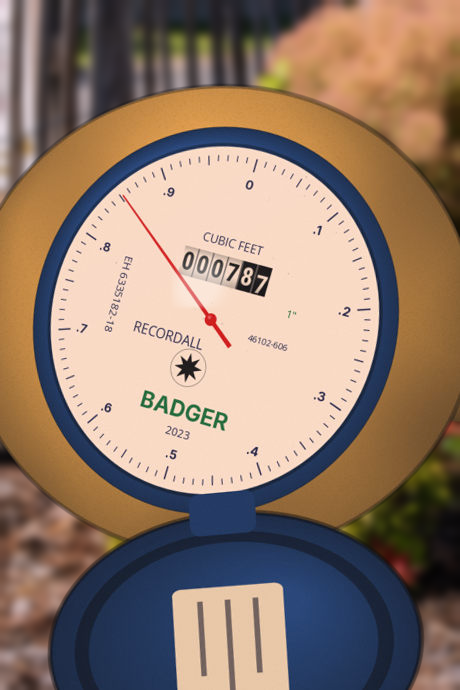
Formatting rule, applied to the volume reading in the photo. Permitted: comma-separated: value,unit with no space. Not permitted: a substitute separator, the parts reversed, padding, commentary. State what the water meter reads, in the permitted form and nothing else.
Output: 786.85,ft³
